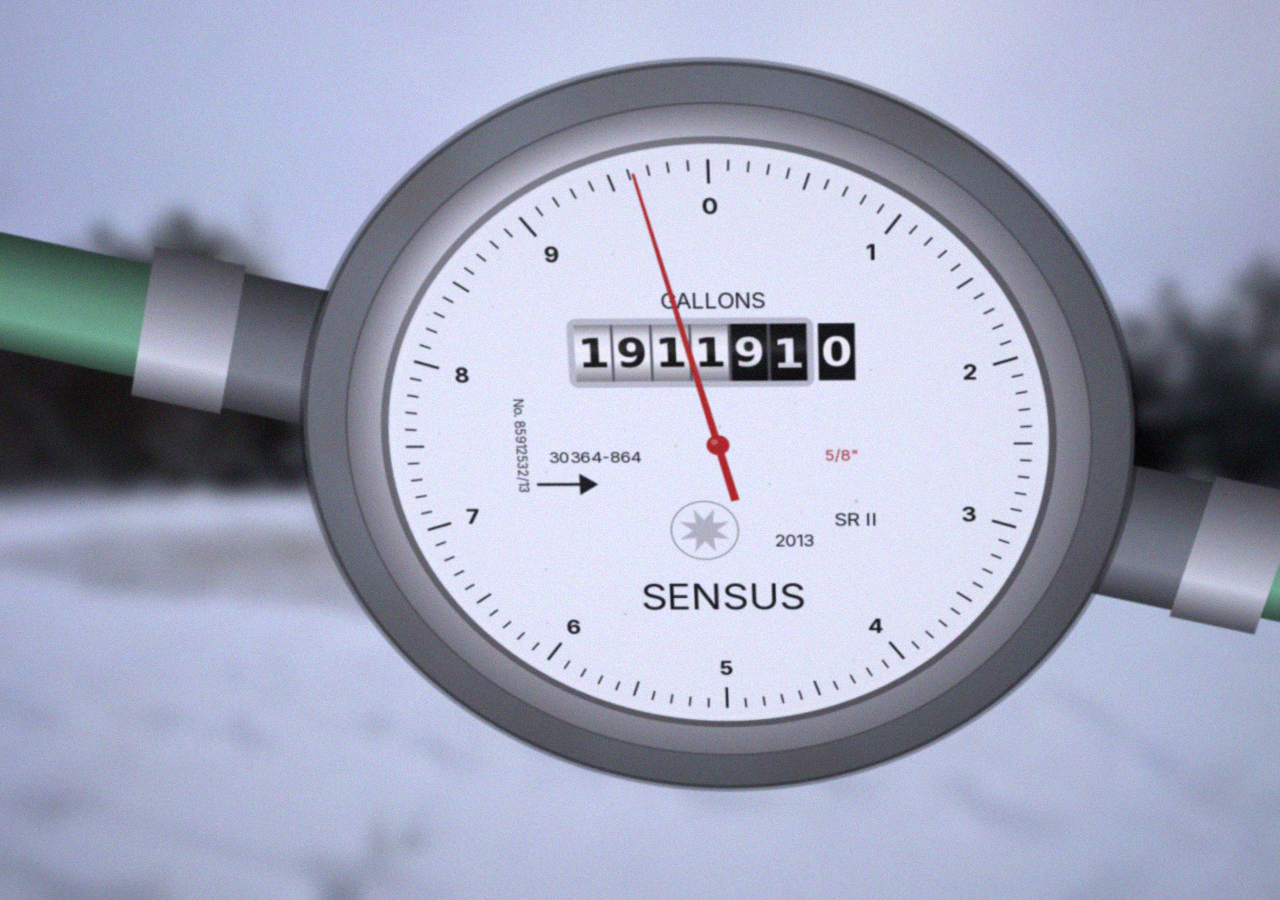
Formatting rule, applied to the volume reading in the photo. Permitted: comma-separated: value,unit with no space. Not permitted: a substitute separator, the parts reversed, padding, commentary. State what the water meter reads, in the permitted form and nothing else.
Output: 1911909.6,gal
